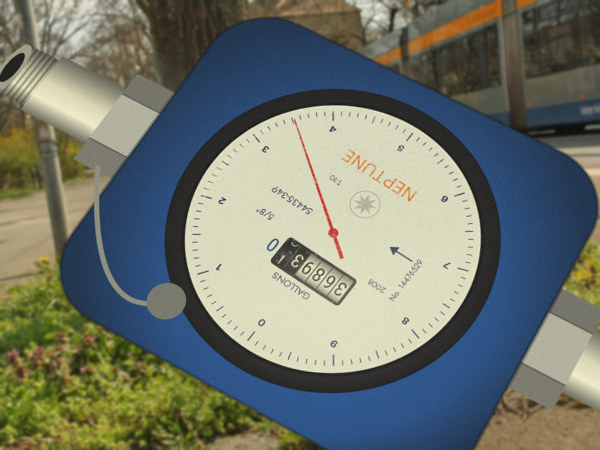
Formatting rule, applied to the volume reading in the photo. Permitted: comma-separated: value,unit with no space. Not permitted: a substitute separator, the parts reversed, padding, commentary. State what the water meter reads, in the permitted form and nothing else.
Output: 3689313.5,gal
